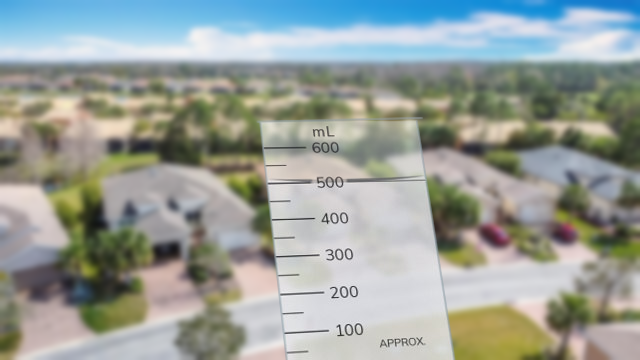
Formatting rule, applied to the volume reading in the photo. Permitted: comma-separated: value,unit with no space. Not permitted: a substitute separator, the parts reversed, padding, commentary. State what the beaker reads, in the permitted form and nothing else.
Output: 500,mL
